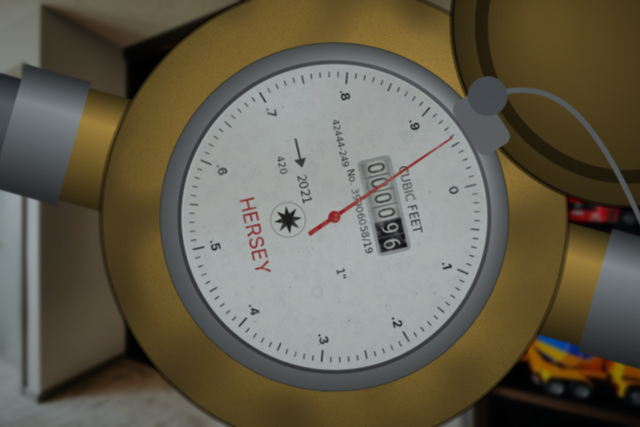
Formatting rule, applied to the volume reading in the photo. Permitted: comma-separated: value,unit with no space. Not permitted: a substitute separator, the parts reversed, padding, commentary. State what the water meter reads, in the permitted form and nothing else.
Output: 95.94,ft³
